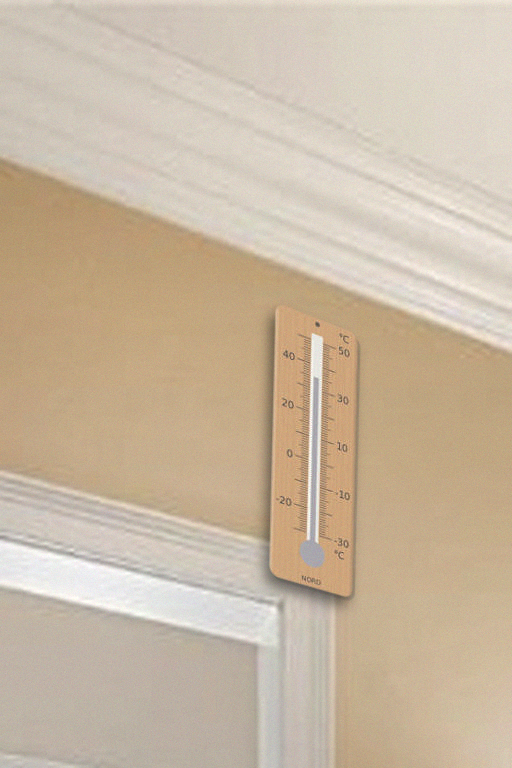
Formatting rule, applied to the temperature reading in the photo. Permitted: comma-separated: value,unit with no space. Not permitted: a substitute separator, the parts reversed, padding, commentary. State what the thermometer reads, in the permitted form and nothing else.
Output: 35,°C
